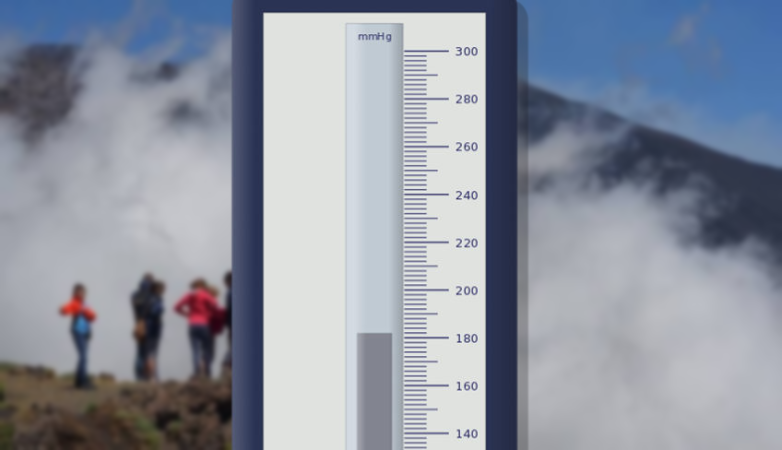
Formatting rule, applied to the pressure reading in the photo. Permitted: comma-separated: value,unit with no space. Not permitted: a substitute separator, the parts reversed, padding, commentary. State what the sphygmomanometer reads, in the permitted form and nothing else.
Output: 182,mmHg
